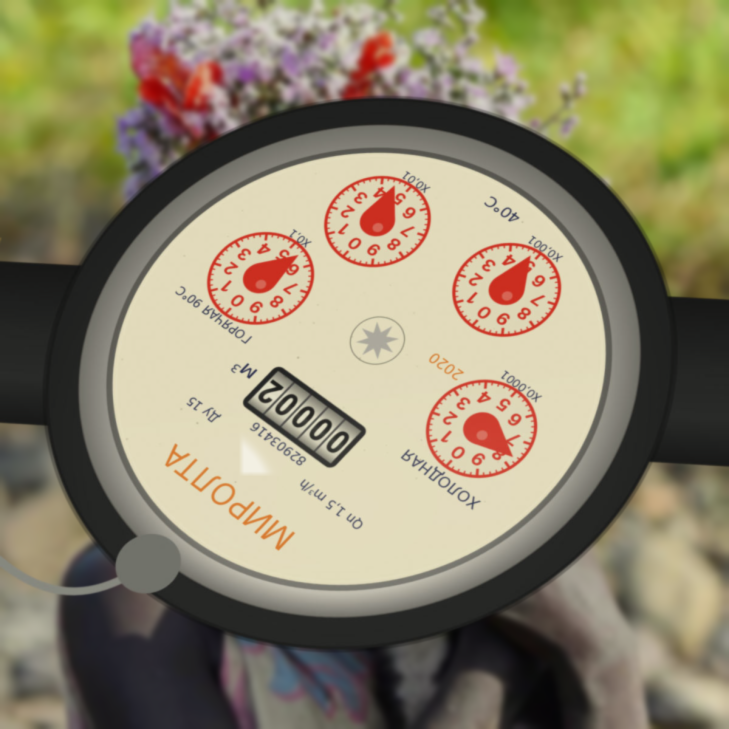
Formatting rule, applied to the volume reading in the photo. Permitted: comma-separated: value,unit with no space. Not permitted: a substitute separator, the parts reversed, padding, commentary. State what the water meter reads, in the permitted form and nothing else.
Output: 2.5447,m³
